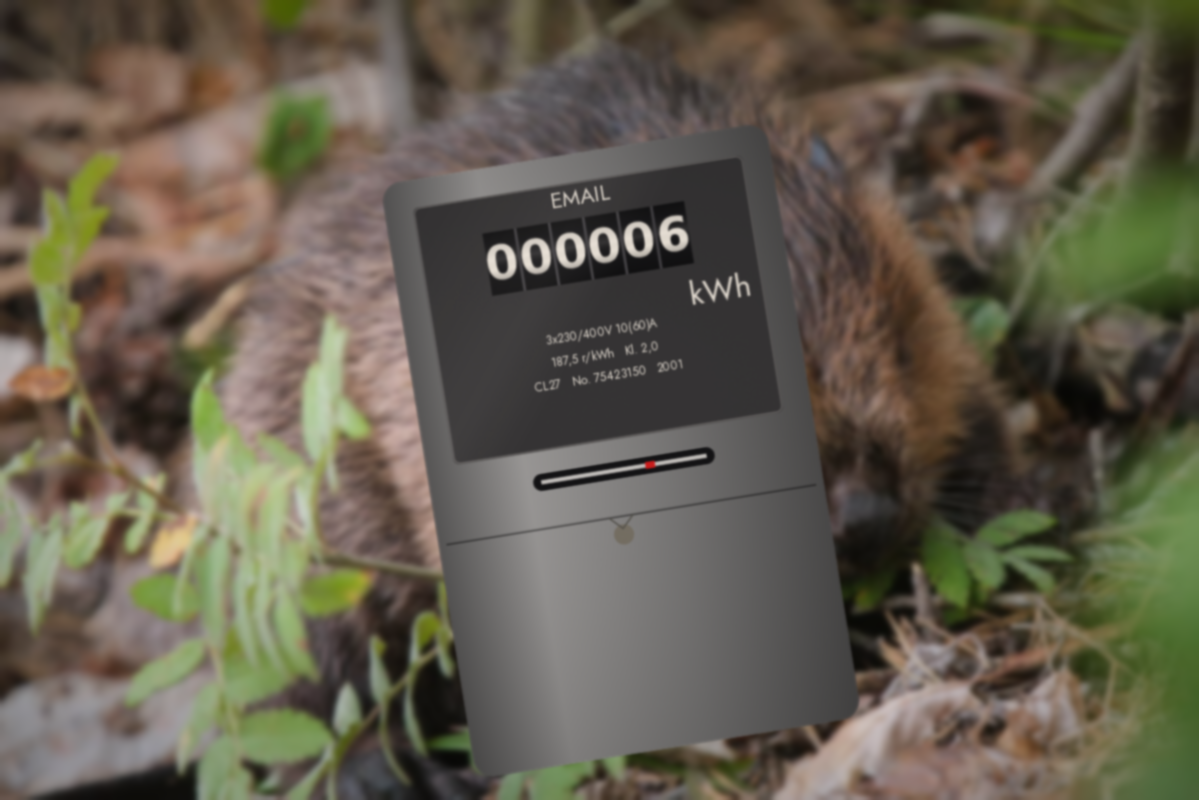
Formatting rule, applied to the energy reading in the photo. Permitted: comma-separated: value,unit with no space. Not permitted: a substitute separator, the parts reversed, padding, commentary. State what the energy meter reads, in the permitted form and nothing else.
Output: 6,kWh
